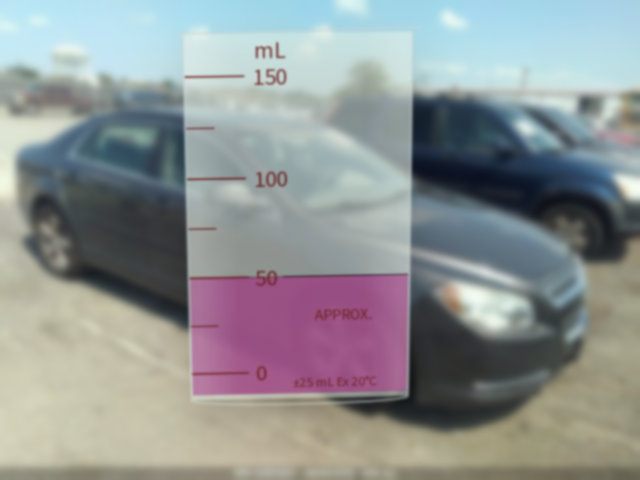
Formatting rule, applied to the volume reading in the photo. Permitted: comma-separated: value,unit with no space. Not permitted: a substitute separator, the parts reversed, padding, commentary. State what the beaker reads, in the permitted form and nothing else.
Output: 50,mL
